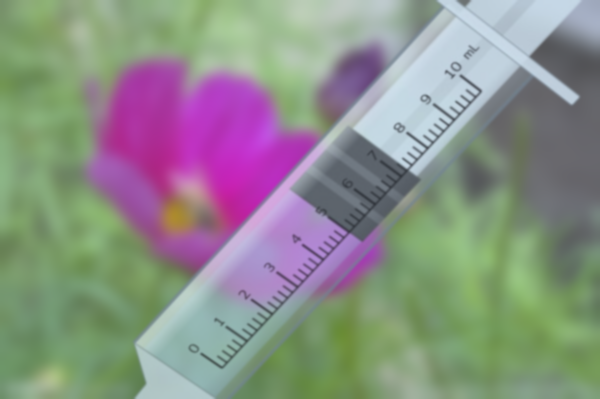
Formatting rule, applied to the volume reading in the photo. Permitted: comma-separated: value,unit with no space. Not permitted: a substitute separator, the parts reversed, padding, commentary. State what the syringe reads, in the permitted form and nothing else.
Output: 5,mL
